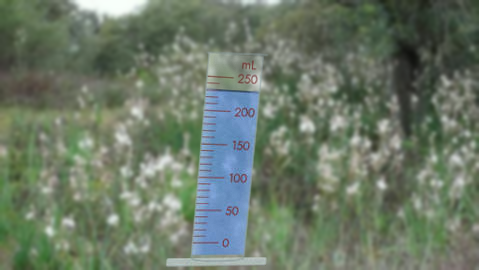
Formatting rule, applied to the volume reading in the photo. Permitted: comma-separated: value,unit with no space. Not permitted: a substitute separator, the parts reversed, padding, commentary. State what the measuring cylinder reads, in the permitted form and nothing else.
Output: 230,mL
